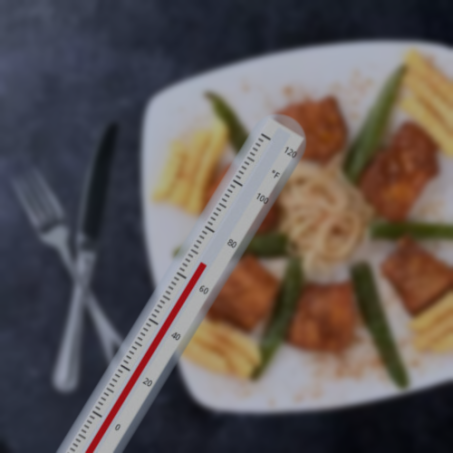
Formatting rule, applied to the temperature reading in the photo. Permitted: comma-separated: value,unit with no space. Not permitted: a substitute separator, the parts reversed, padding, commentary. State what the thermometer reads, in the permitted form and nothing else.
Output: 68,°F
